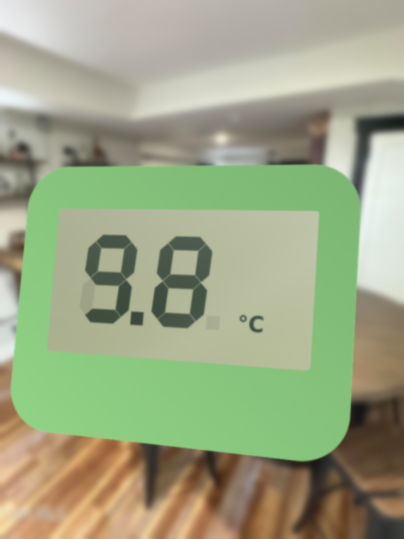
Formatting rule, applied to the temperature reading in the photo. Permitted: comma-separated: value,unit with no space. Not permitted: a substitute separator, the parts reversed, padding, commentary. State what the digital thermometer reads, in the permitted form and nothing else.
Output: 9.8,°C
